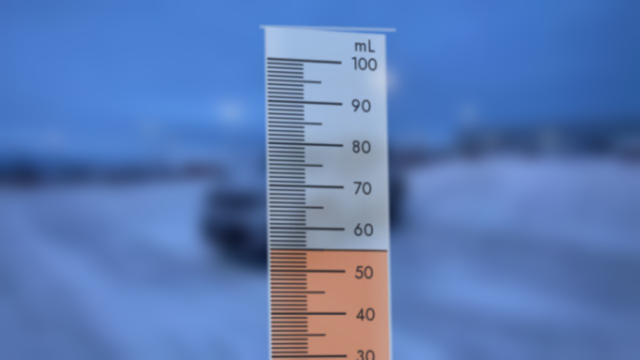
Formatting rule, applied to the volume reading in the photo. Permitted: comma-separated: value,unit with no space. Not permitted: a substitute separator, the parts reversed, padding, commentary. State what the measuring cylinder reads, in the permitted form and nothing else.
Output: 55,mL
